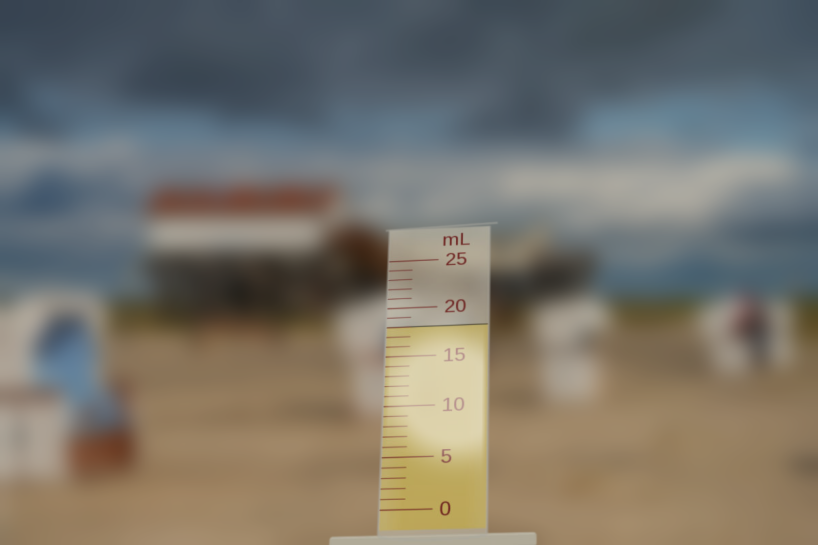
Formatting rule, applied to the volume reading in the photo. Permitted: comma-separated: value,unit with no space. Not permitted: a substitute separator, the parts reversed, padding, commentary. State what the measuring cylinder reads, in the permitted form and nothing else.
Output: 18,mL
